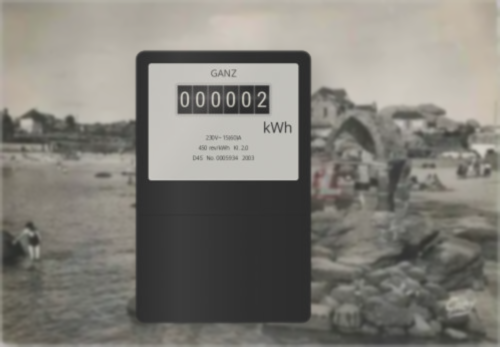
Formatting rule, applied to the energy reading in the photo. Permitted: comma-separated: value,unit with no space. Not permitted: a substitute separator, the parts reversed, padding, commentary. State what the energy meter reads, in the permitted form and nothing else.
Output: 2,kWh
